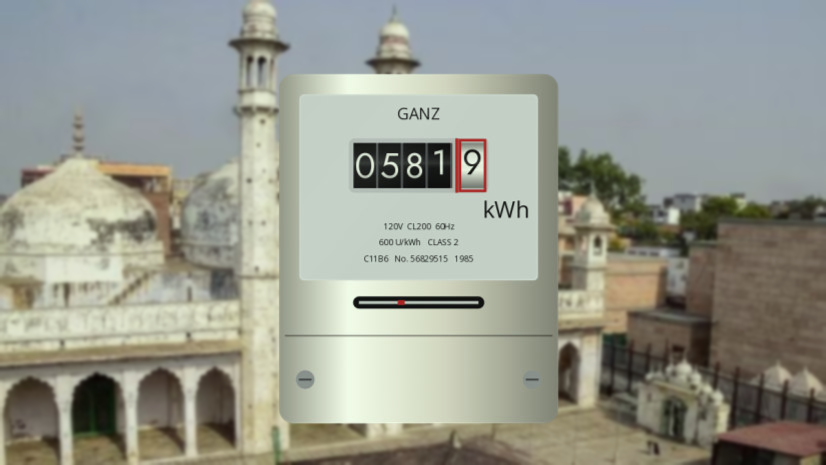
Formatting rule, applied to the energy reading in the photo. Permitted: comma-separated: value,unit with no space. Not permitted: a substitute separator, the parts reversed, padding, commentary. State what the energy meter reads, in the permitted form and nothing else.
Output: 581.9,kWh
